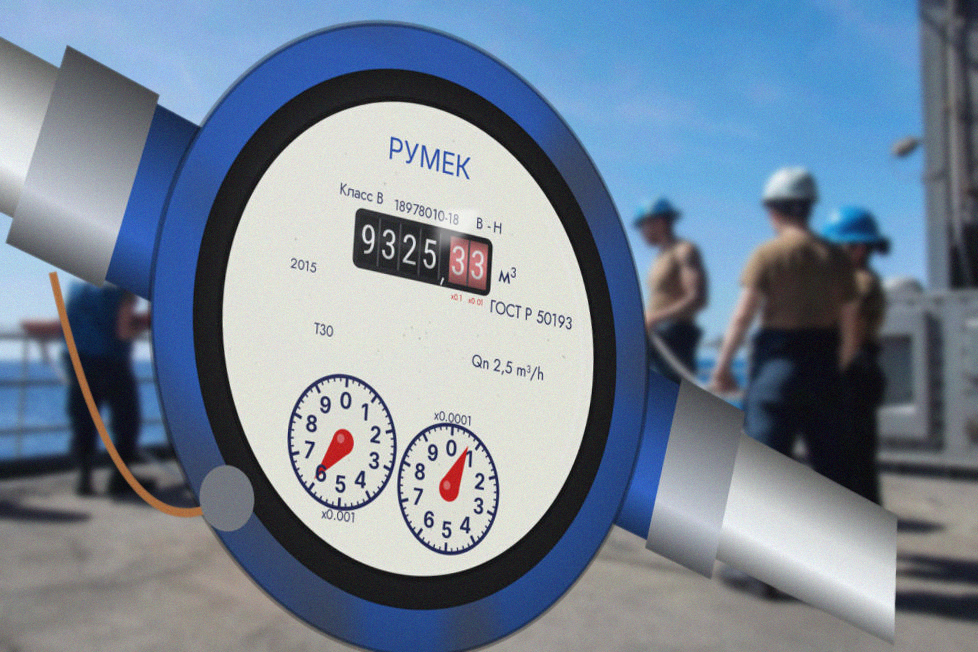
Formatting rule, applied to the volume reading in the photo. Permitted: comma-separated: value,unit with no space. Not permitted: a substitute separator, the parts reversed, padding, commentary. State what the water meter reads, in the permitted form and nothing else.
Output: 9325.3360,m³
